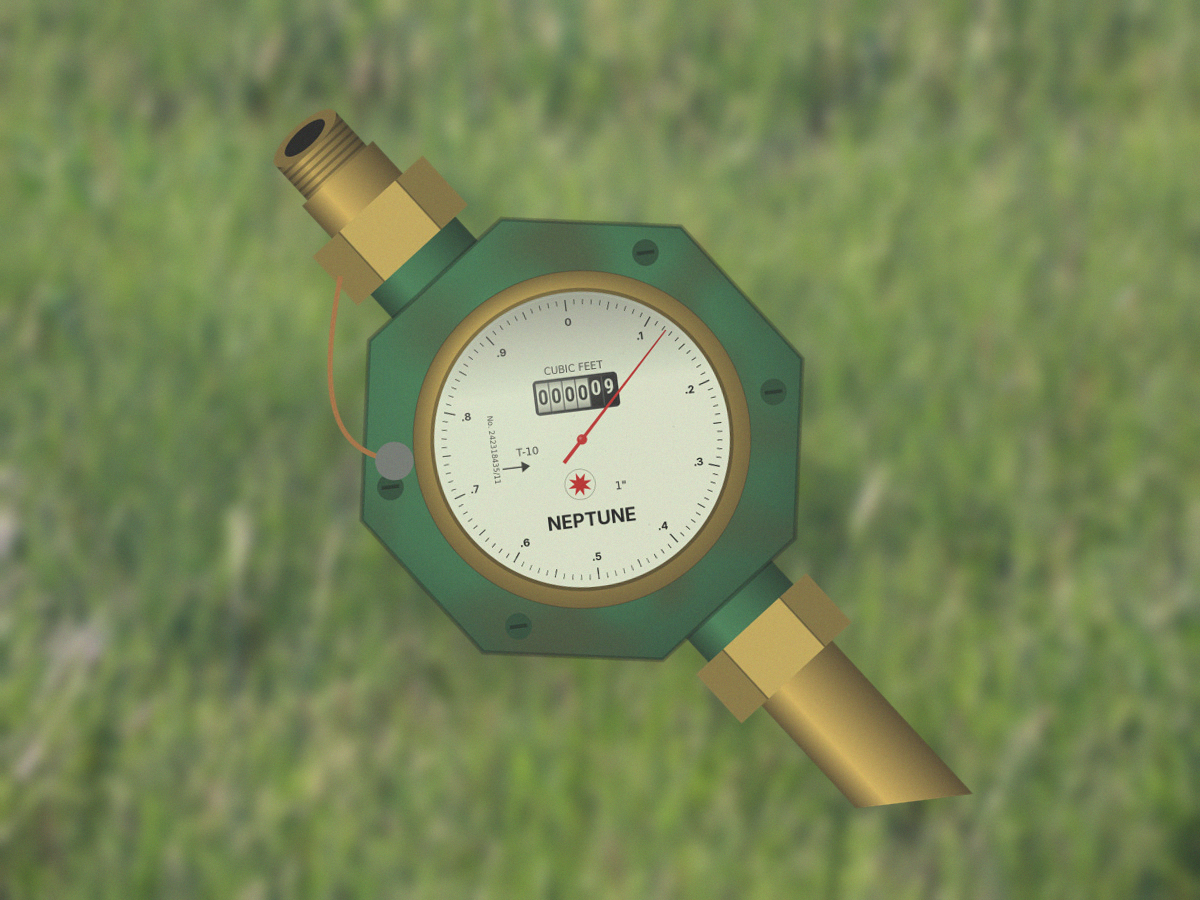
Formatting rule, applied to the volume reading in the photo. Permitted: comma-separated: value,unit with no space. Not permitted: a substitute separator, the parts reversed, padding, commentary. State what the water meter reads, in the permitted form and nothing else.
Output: 9.12,ft³
